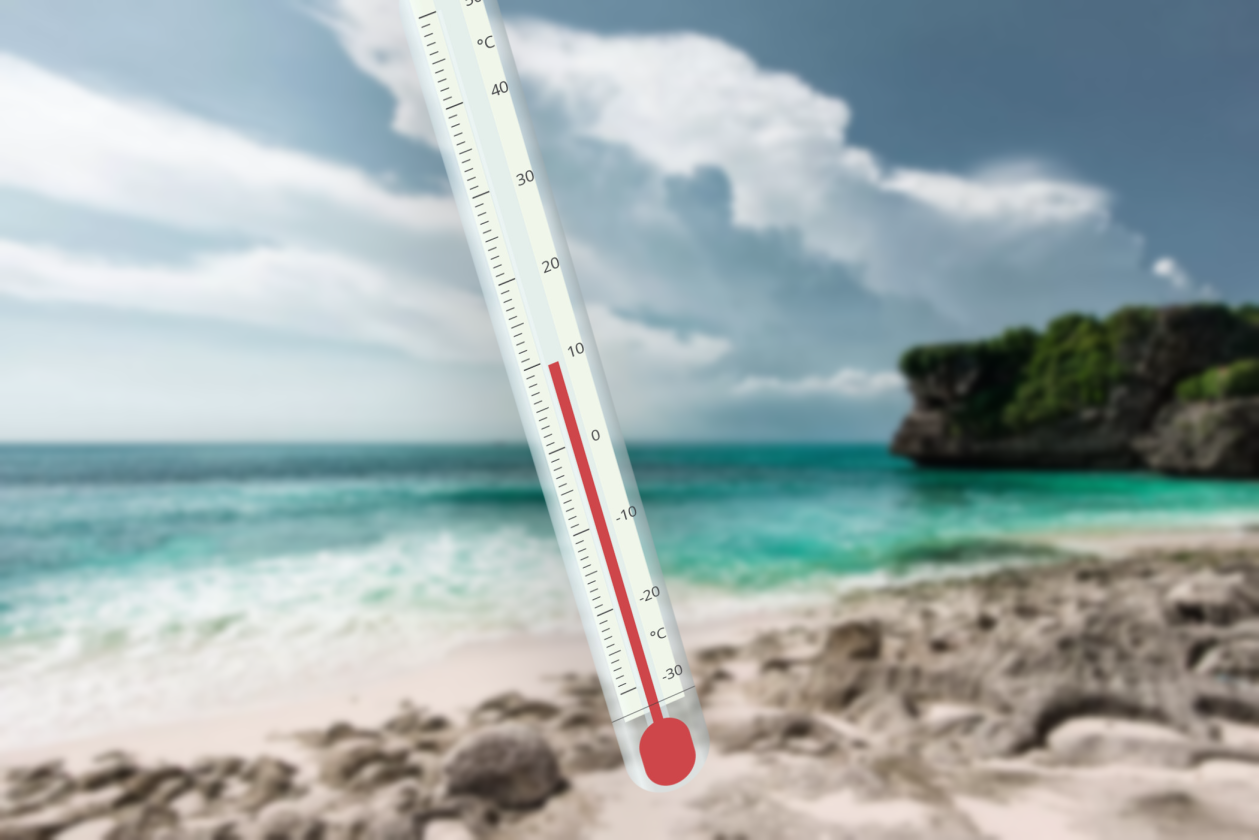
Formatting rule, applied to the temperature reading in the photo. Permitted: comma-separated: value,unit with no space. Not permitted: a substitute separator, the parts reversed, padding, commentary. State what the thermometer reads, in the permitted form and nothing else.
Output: 9.5,°C
